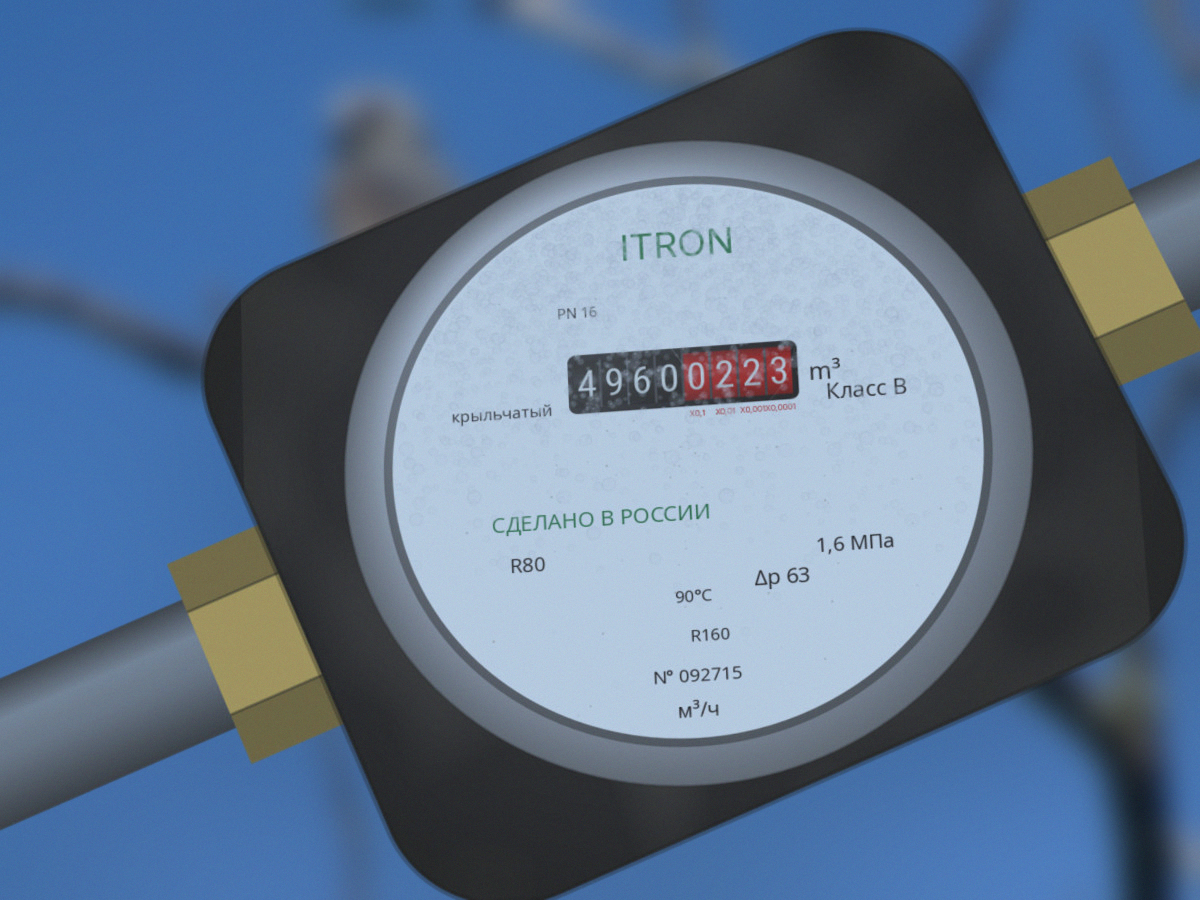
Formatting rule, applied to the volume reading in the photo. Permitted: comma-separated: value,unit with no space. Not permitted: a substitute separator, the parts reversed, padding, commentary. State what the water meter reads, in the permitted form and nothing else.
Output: 4960.0223,m³
